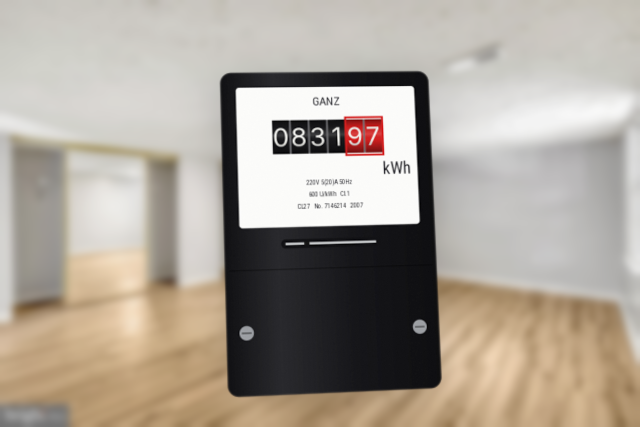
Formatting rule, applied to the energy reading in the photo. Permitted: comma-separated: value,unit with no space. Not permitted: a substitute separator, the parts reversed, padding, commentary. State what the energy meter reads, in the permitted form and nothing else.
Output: 831.97,kWh
